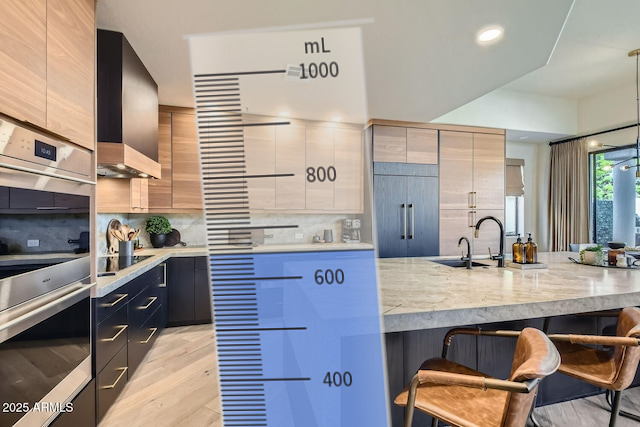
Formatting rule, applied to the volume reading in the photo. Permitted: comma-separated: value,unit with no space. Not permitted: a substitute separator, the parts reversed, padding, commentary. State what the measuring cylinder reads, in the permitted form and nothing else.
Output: 650,mL
